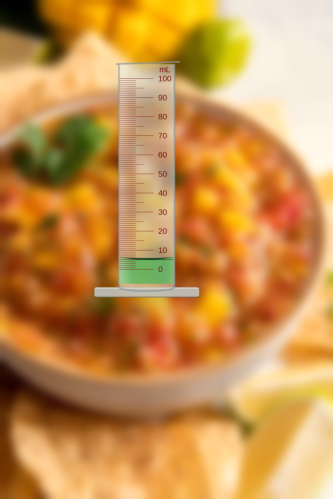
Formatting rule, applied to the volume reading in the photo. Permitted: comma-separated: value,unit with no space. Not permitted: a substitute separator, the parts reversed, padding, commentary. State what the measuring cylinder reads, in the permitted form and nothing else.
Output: 5,mL
